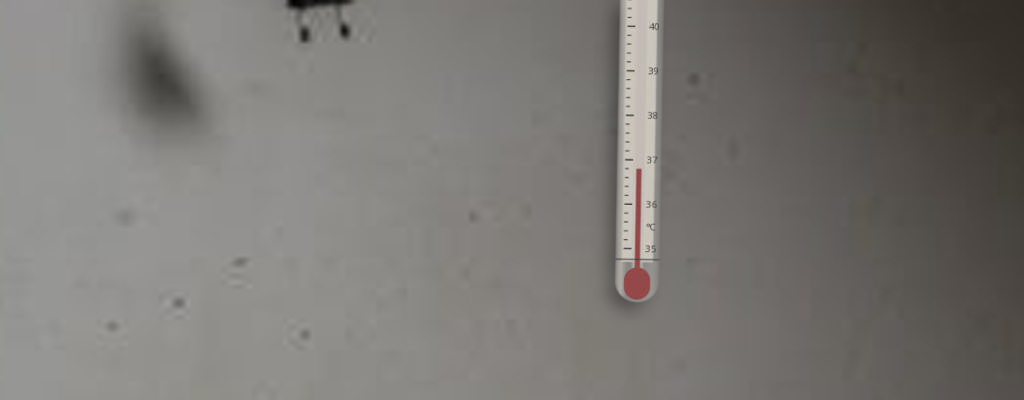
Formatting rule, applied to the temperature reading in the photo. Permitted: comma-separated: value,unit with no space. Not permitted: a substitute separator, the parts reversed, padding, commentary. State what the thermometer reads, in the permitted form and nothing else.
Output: 36.8,°C
